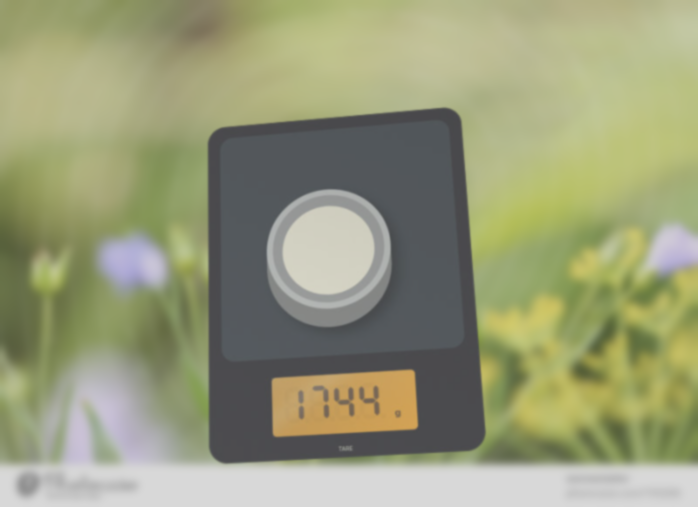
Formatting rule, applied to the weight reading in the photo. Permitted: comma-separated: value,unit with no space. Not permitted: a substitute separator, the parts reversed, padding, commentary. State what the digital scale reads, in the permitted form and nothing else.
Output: 1744,g
